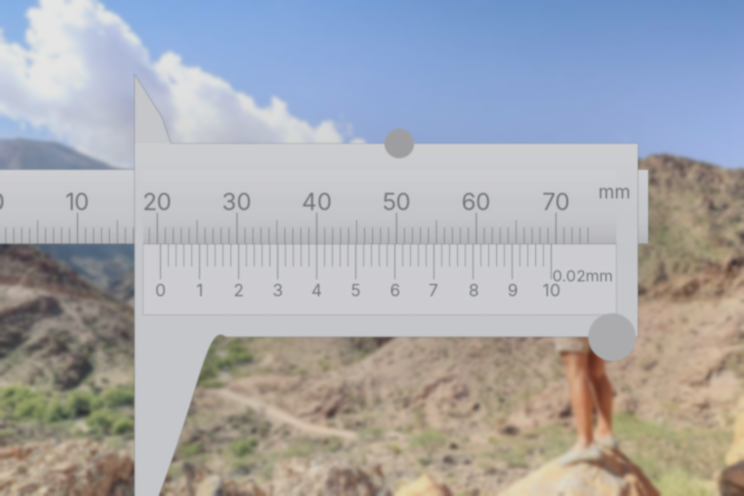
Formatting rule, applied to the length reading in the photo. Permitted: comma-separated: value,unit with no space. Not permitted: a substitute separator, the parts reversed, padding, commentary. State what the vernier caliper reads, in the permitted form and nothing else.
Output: 20.4,mm
